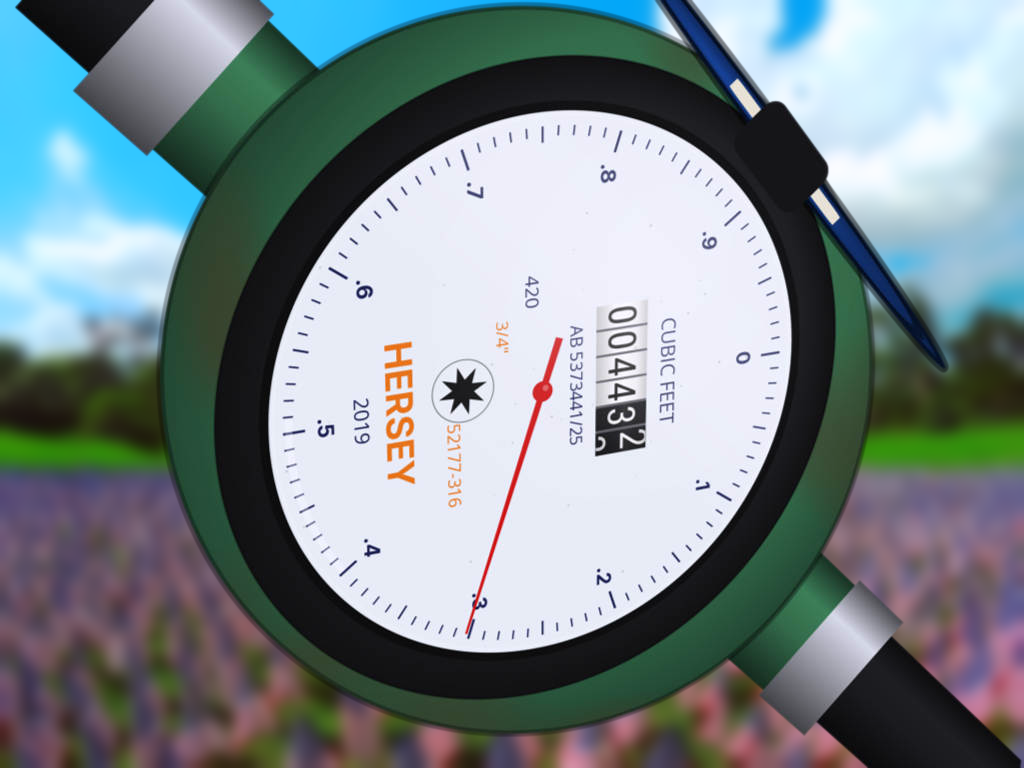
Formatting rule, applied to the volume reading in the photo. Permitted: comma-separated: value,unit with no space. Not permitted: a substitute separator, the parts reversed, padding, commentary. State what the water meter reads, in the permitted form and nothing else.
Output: 4432.30,ft³
